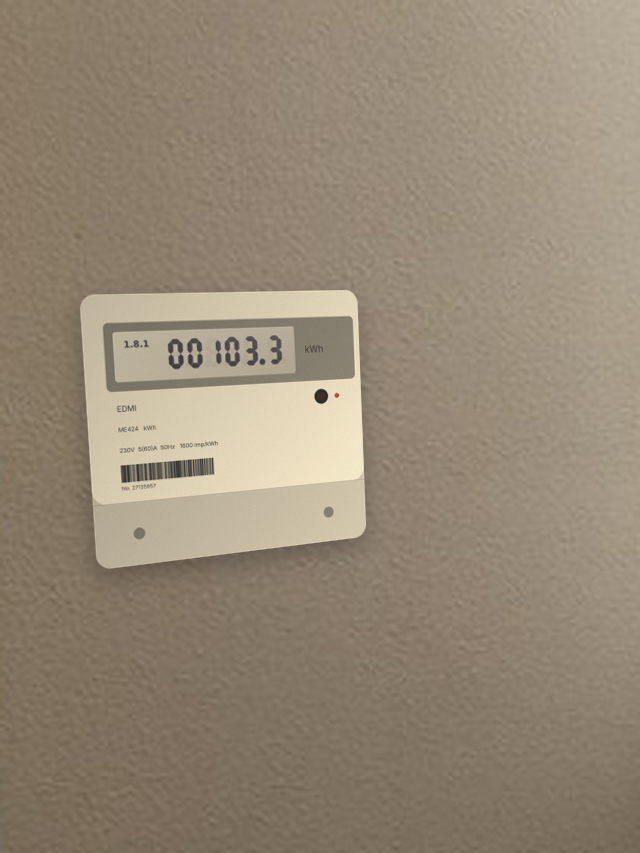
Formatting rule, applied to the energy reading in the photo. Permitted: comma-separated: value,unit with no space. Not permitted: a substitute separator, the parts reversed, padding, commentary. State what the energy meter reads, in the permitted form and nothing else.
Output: 103.3,kWh
